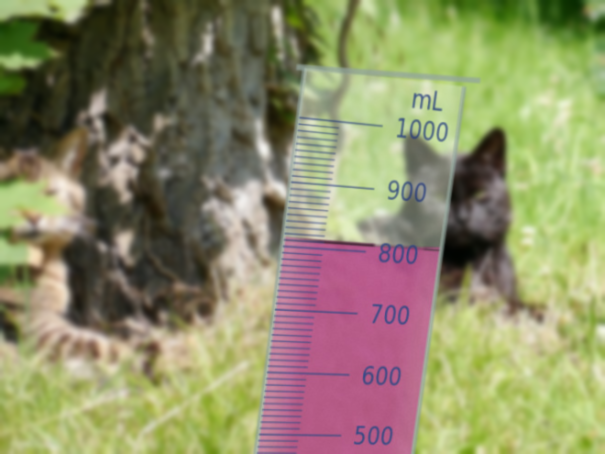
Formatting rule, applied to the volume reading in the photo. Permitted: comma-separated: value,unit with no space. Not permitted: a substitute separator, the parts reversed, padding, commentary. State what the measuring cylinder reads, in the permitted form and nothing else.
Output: 810,mL
